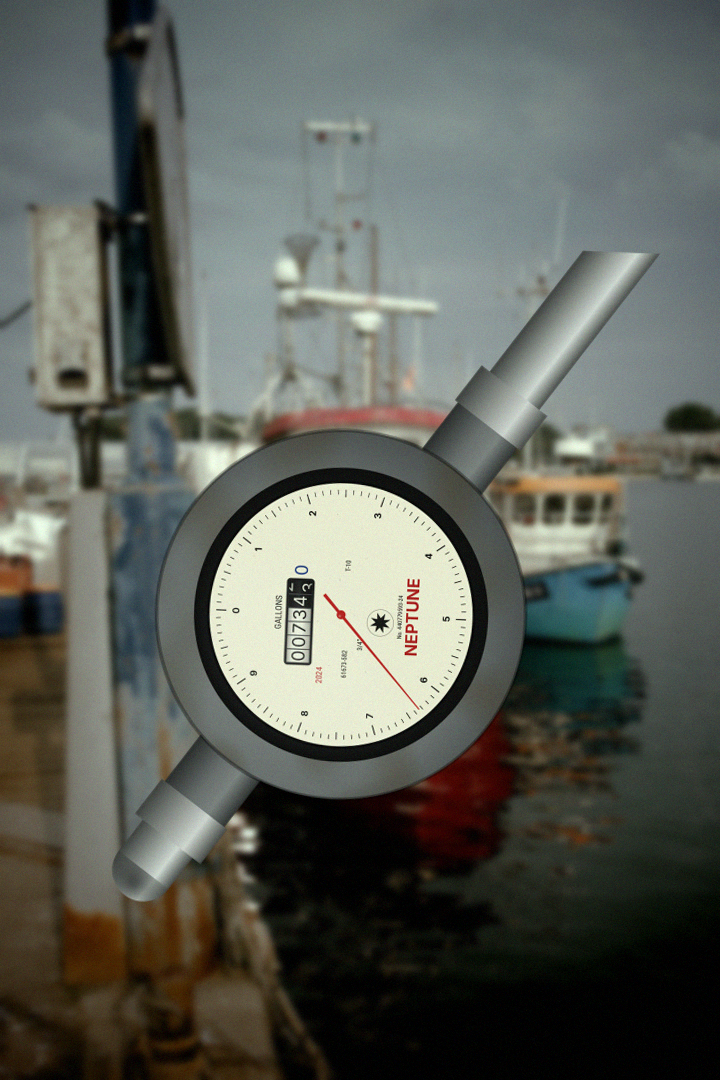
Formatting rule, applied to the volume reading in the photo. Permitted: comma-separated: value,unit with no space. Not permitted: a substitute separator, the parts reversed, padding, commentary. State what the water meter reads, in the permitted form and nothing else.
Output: 73426.3,gal
